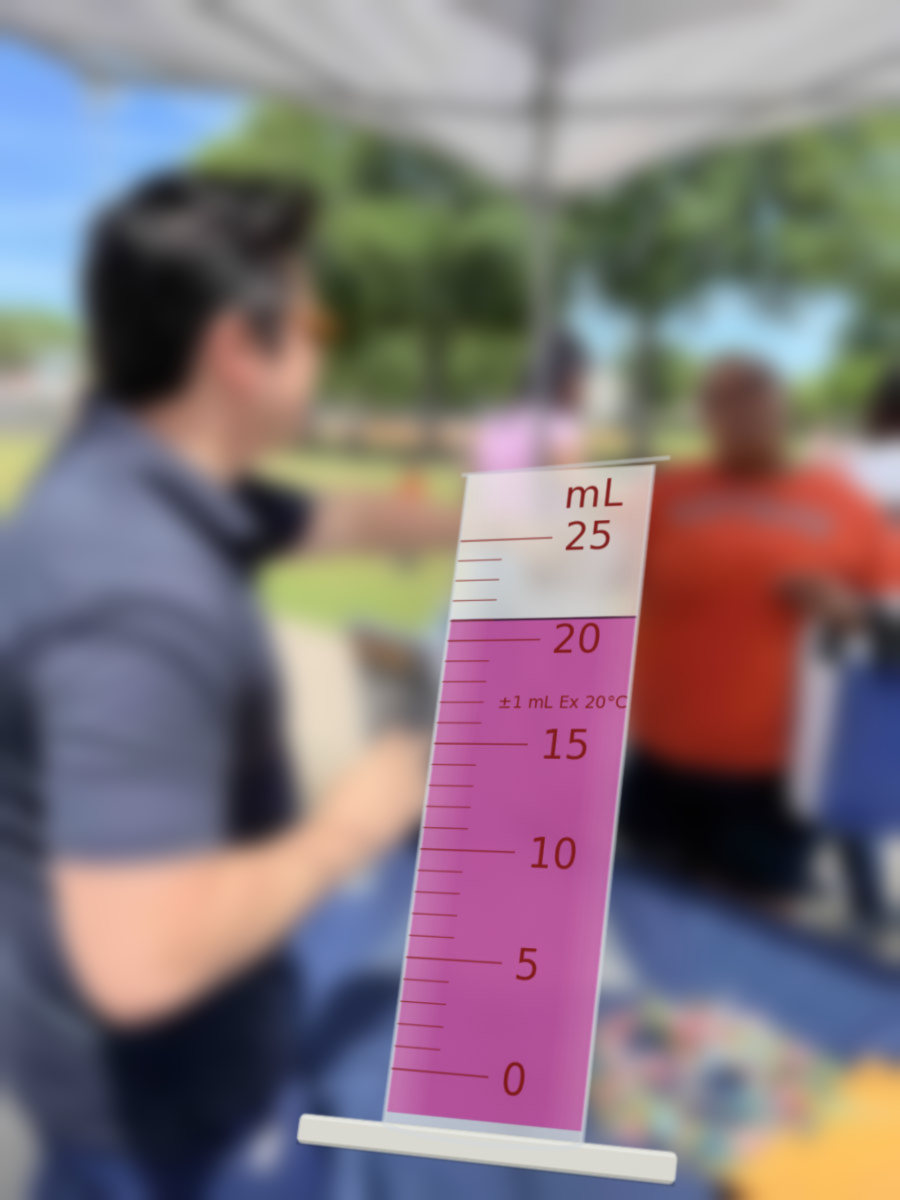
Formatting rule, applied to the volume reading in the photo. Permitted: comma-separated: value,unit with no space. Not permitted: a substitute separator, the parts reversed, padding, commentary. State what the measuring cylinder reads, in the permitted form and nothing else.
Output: 21,mL
